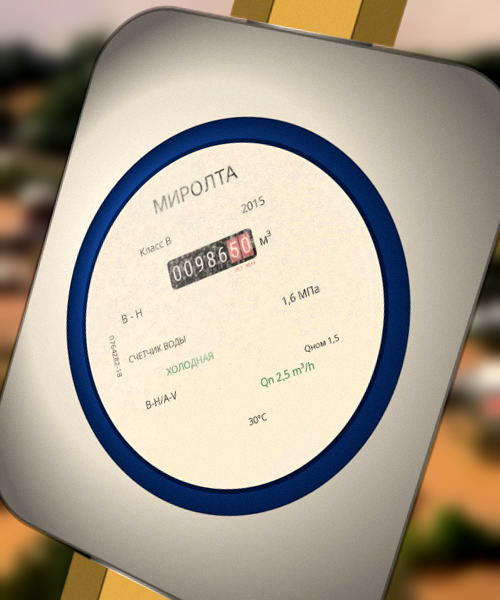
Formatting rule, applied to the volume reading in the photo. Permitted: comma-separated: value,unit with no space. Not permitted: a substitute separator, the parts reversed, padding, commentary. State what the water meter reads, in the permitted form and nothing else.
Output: 986.50,m³
